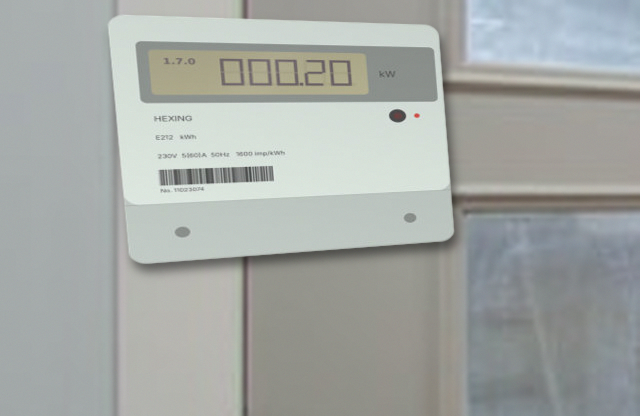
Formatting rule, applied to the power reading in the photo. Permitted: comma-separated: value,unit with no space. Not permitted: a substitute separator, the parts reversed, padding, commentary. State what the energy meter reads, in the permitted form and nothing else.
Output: 0.20,kW
